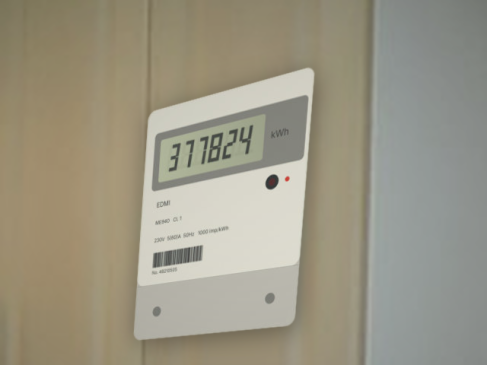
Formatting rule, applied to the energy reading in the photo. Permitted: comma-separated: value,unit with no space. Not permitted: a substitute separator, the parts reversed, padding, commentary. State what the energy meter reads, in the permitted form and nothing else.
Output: 377824,kWh
